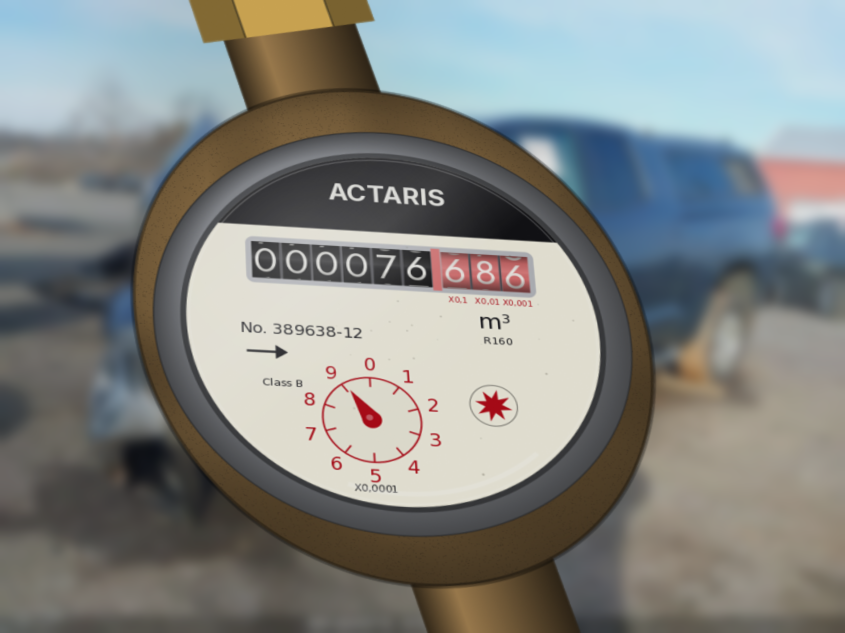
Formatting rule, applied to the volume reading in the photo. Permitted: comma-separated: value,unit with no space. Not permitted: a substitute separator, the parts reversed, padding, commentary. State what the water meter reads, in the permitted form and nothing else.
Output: 76.6859,m³
